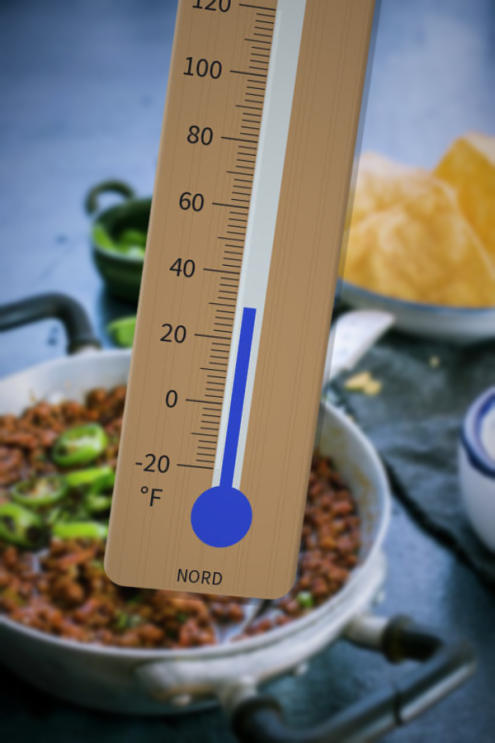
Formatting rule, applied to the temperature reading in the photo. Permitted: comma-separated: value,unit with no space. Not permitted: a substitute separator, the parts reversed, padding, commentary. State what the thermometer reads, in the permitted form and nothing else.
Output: 30,°F
